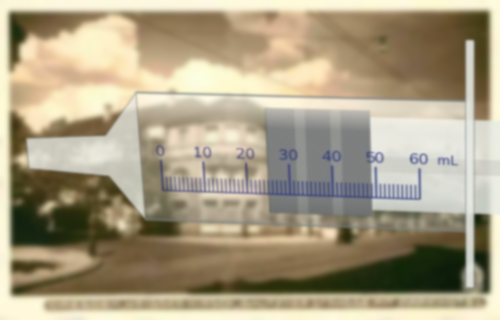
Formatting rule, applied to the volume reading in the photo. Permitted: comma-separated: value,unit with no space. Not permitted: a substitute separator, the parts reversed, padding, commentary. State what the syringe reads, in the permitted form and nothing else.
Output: 25,mL
